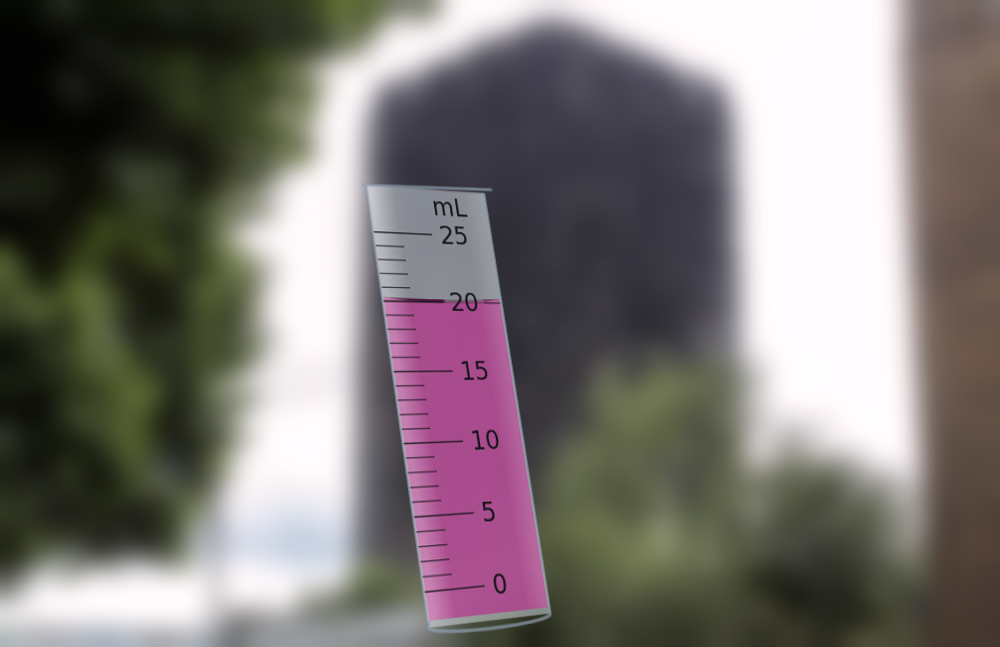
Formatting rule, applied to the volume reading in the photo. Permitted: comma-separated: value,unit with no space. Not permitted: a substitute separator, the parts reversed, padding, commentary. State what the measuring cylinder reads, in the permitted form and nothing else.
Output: 20,mL
